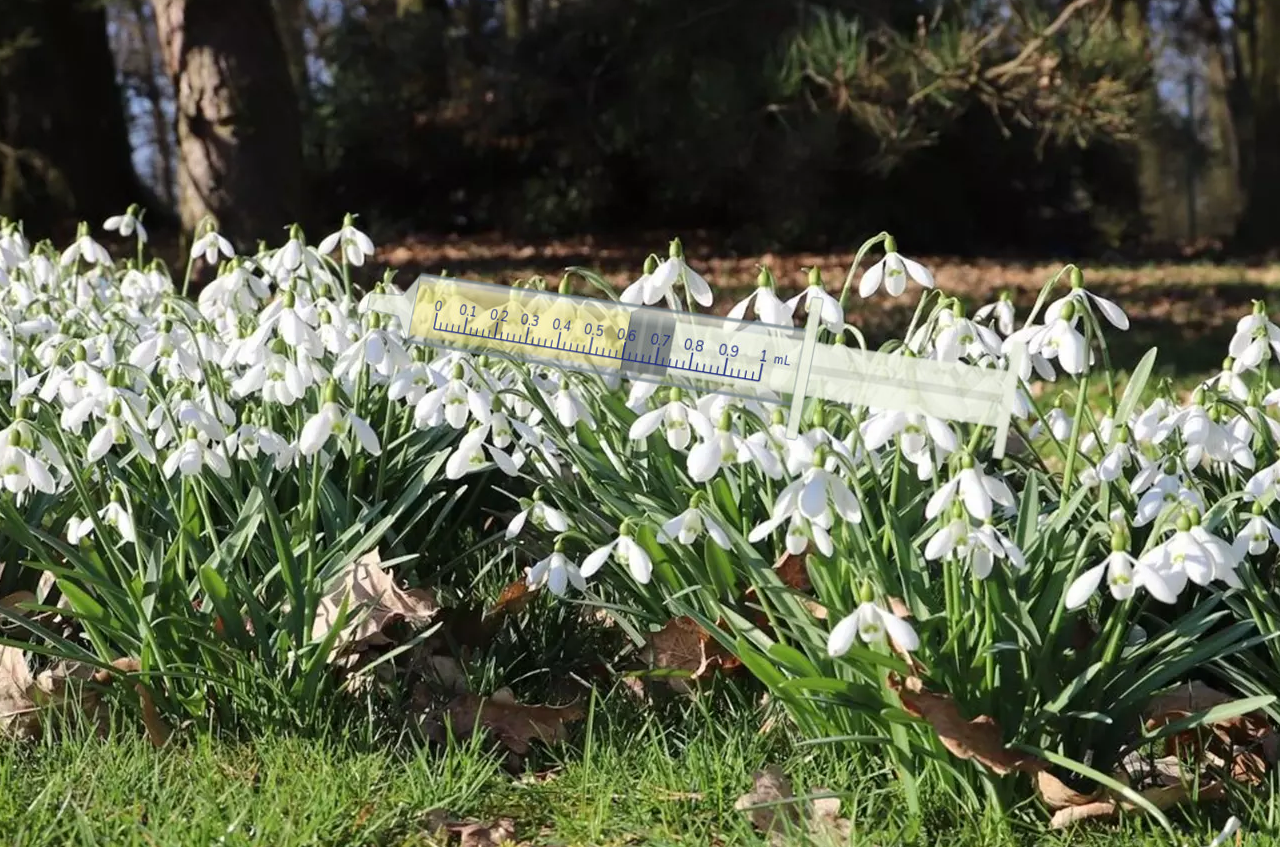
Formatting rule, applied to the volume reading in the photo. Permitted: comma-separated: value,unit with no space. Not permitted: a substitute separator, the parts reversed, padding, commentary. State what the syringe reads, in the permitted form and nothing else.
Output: 0.6,mL
